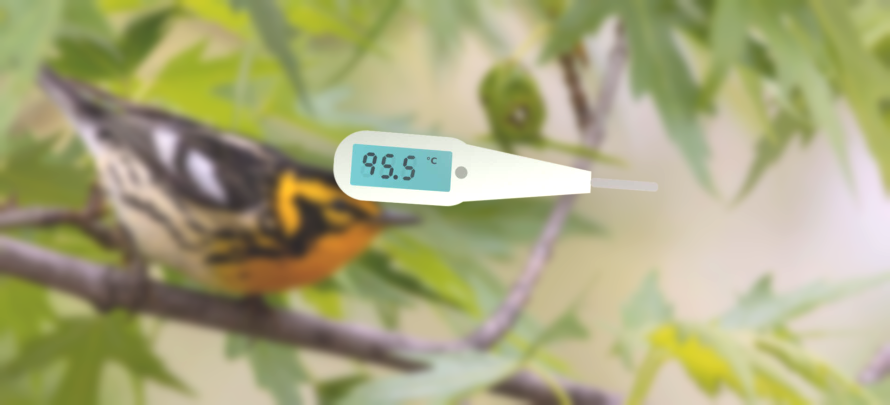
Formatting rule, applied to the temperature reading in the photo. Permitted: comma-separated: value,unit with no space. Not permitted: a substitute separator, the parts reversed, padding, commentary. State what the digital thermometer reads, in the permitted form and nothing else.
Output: 95.5,°C
